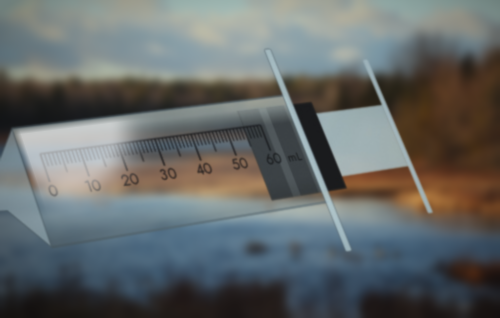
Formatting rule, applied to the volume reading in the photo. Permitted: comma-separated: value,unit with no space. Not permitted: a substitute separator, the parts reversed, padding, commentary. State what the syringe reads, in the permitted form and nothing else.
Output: 55,mL
